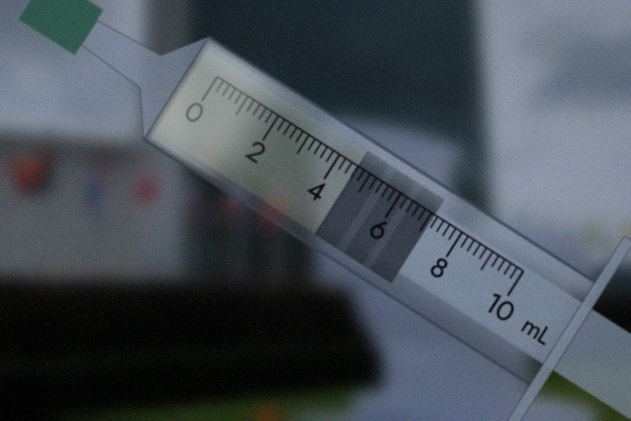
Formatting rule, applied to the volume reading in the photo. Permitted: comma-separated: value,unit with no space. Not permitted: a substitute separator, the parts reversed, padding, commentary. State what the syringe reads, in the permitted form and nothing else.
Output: 4.6,mL
